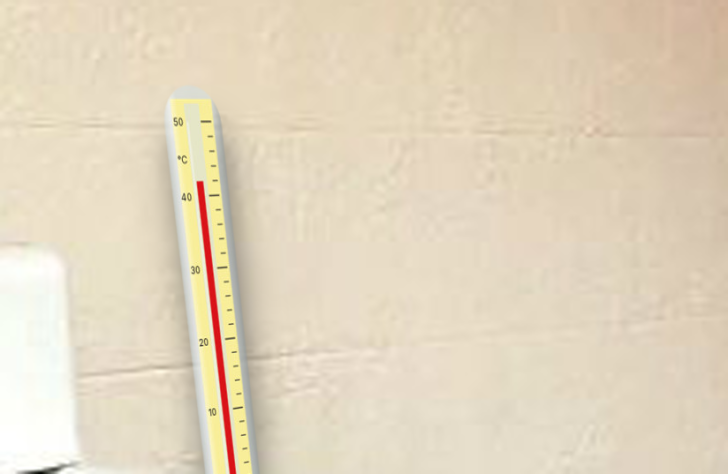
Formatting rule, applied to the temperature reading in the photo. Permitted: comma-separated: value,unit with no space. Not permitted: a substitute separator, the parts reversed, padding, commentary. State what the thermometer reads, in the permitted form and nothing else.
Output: 42,°C
